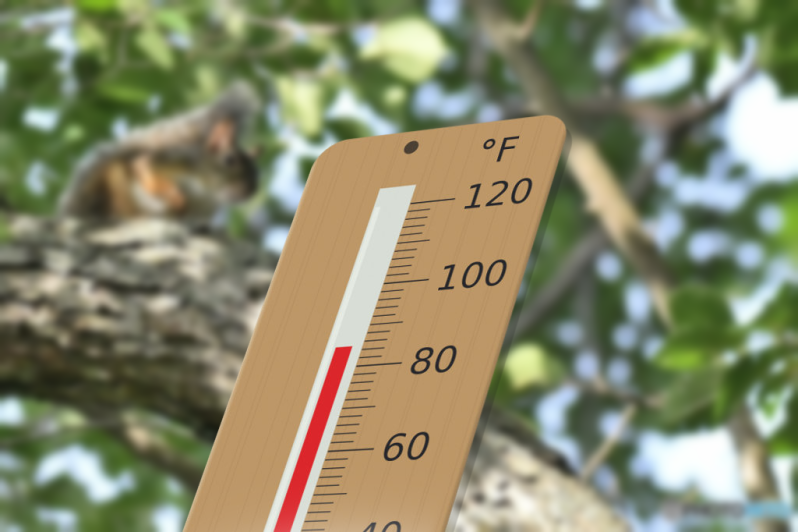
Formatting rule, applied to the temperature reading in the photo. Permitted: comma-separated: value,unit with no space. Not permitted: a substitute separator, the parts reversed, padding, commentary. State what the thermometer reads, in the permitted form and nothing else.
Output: 85,°F
